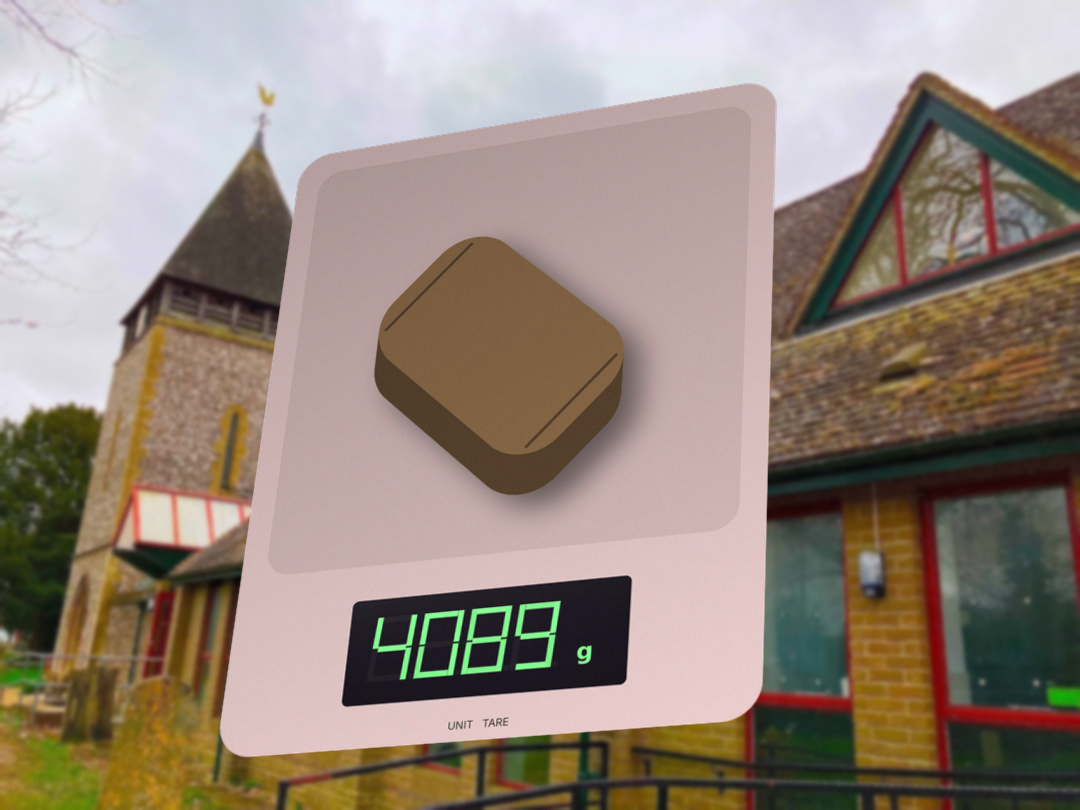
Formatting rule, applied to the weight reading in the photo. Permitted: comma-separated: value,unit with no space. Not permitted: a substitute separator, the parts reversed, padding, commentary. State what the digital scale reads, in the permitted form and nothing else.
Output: 4089,g
